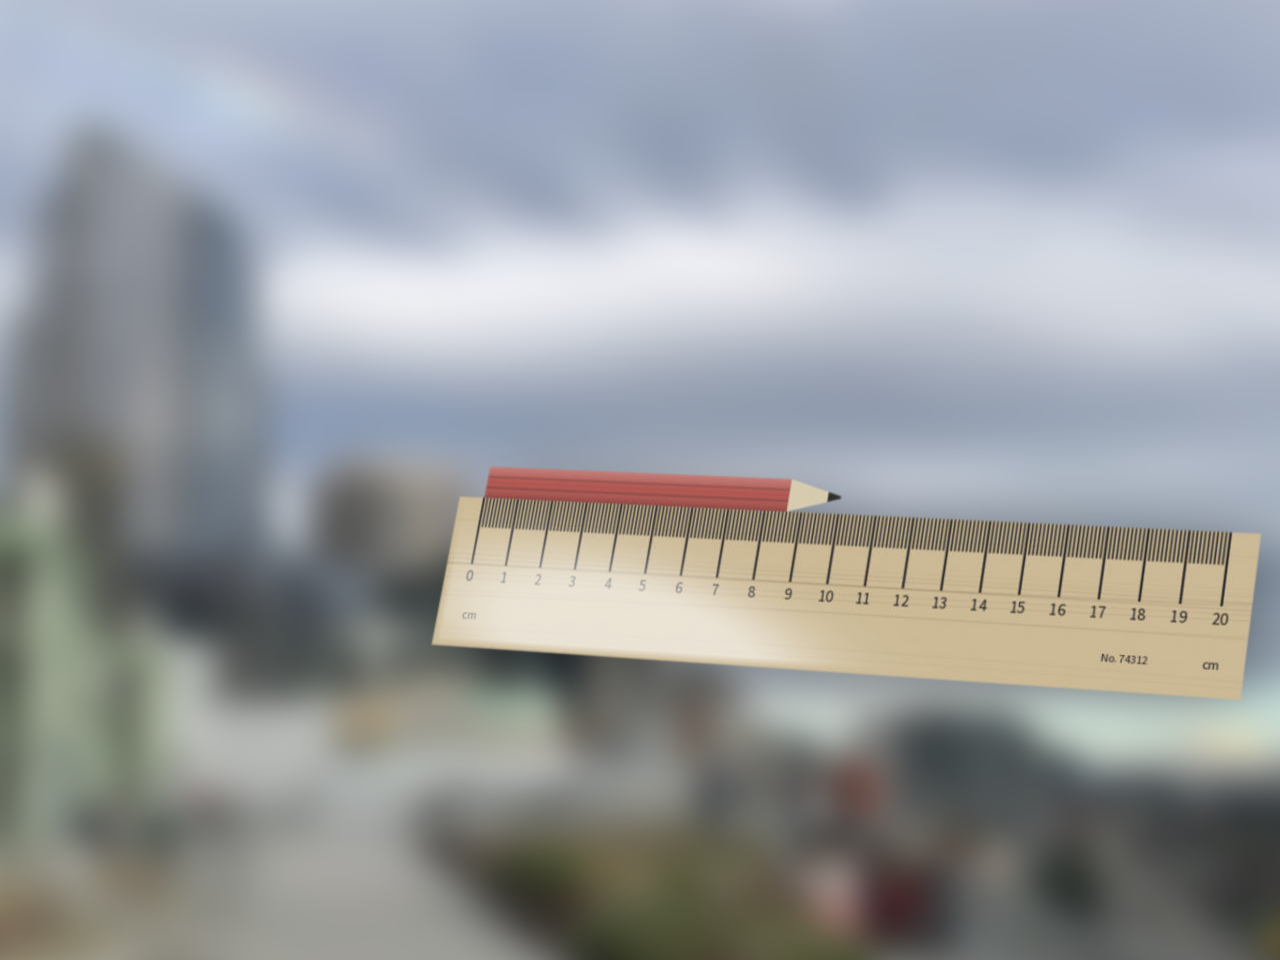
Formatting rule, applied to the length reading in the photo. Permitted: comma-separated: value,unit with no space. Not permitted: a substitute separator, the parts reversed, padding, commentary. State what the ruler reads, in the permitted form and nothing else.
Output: 10,cm
